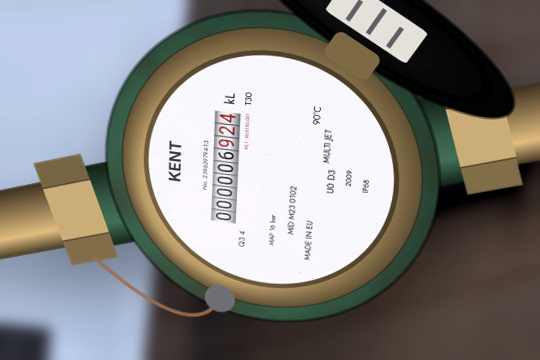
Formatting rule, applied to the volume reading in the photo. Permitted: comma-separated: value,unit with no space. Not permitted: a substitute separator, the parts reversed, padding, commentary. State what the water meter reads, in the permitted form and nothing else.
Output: 6.924,kL
